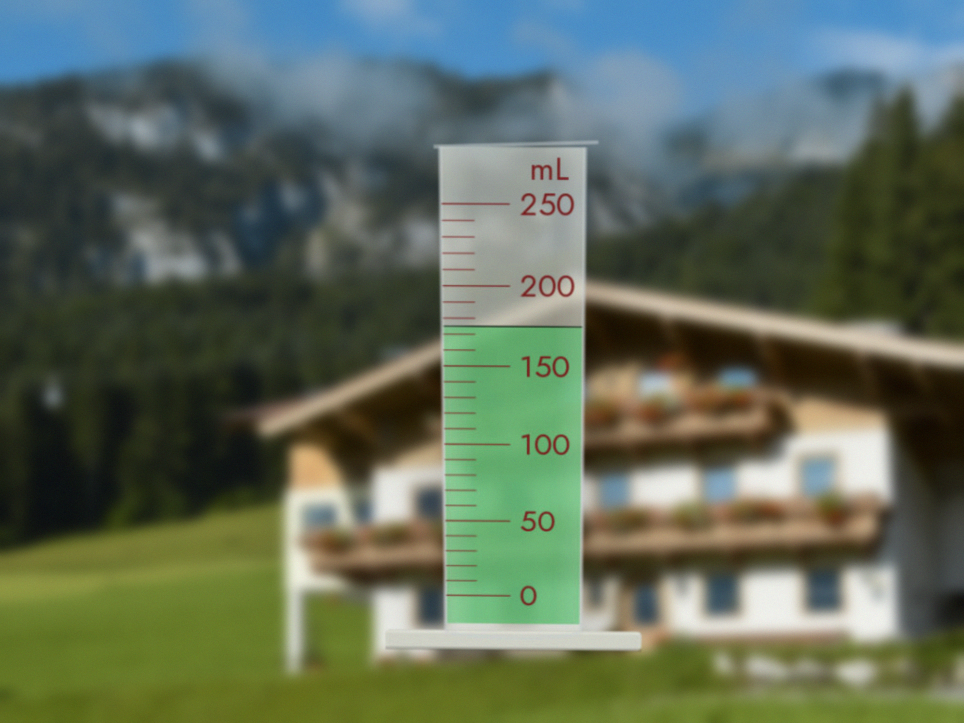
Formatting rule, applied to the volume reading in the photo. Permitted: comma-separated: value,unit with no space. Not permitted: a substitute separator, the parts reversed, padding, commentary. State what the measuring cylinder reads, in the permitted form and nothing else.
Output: 175,mL
